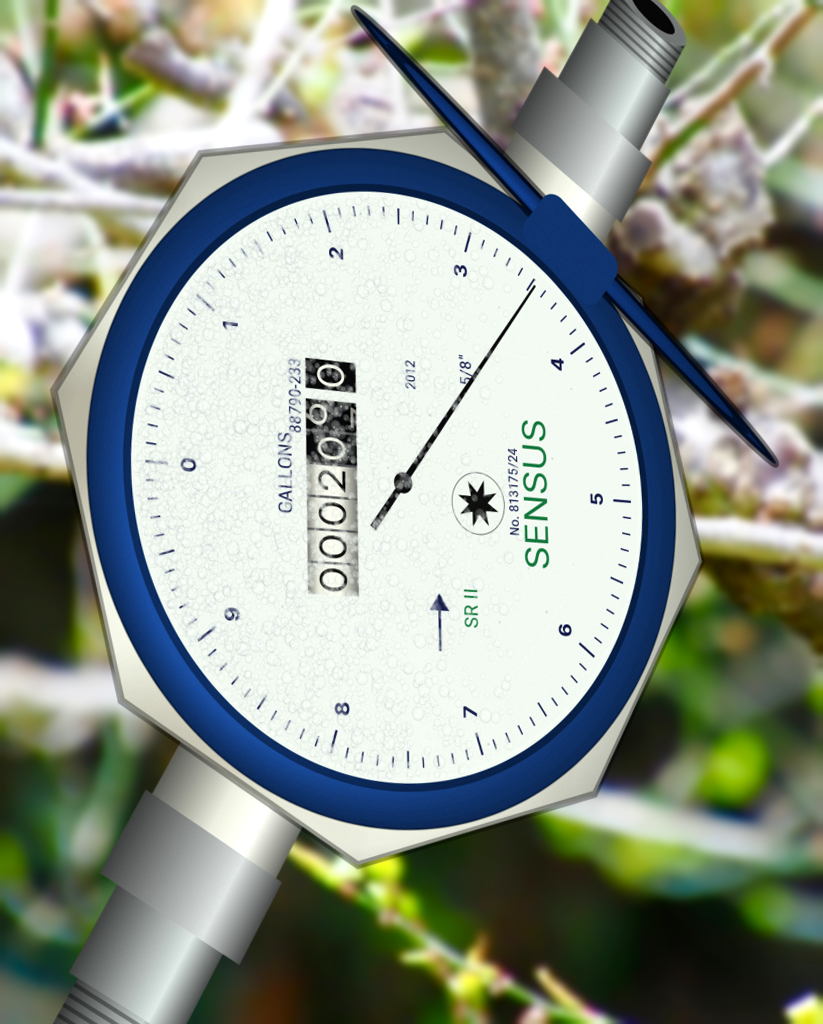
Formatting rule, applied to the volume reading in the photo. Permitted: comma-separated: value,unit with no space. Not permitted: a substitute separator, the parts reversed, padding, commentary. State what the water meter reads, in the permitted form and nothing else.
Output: 2063.5,gal
